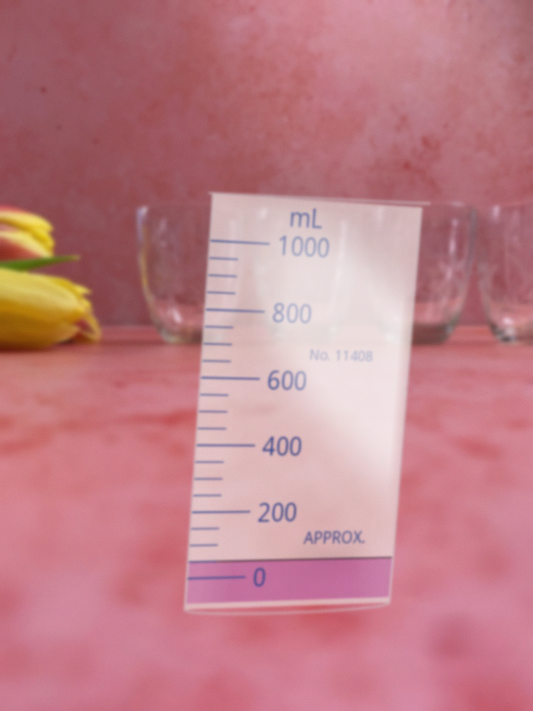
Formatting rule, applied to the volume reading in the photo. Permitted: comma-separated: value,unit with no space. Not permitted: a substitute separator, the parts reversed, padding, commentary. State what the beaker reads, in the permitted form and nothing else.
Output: 50,mL
